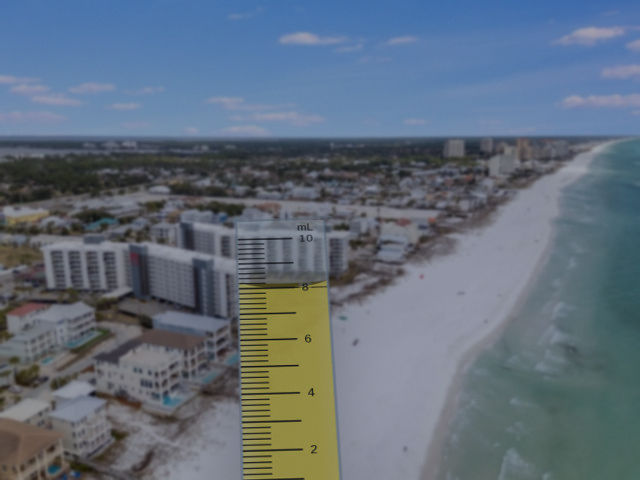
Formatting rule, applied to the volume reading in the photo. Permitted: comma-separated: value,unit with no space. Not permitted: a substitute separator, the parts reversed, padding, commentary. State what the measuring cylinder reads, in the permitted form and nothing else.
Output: 8,mL
